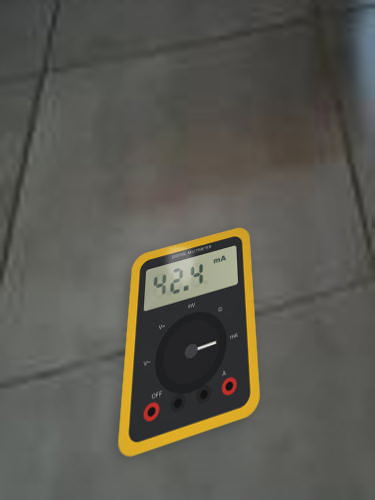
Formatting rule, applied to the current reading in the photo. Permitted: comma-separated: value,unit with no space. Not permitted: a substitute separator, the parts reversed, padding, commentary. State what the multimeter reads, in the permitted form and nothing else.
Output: 42.4,mA
